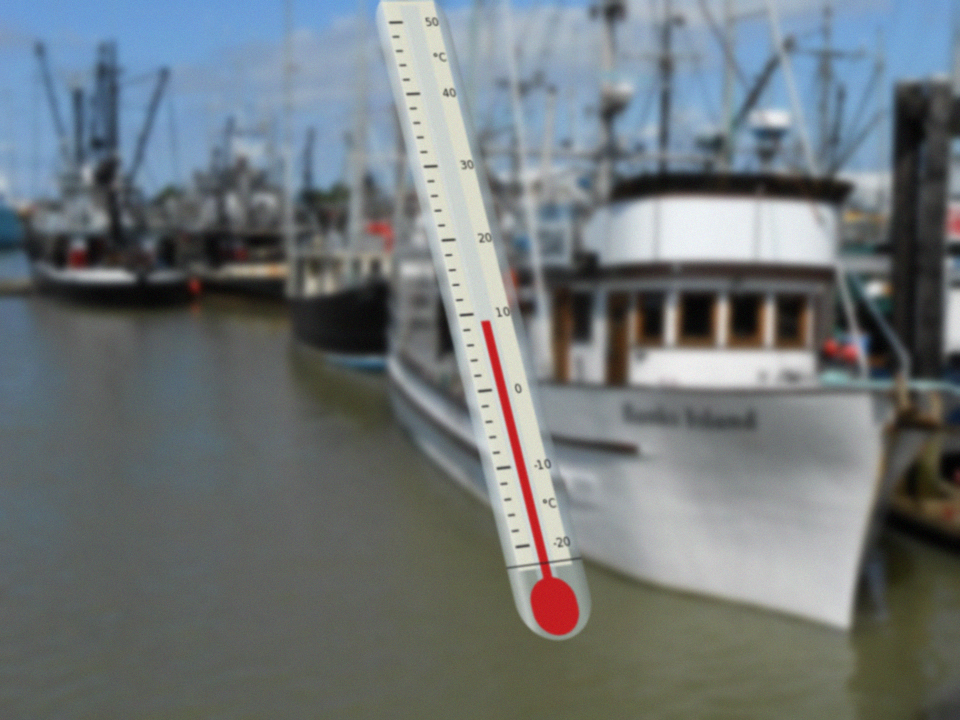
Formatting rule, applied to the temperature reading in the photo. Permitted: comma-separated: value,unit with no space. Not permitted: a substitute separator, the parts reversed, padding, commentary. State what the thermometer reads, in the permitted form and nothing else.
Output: 9,°C
